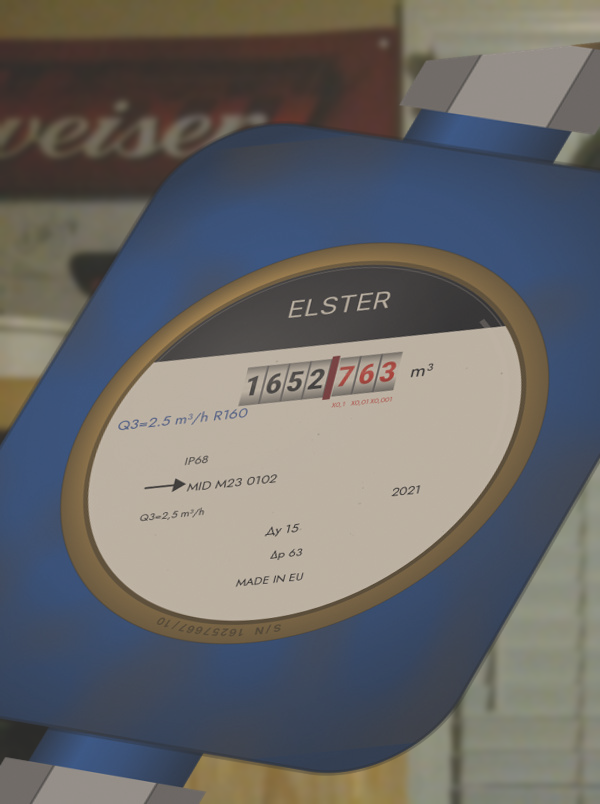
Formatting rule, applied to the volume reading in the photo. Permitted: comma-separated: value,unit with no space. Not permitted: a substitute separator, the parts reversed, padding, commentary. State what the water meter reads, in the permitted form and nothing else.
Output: 1652.763,m³
